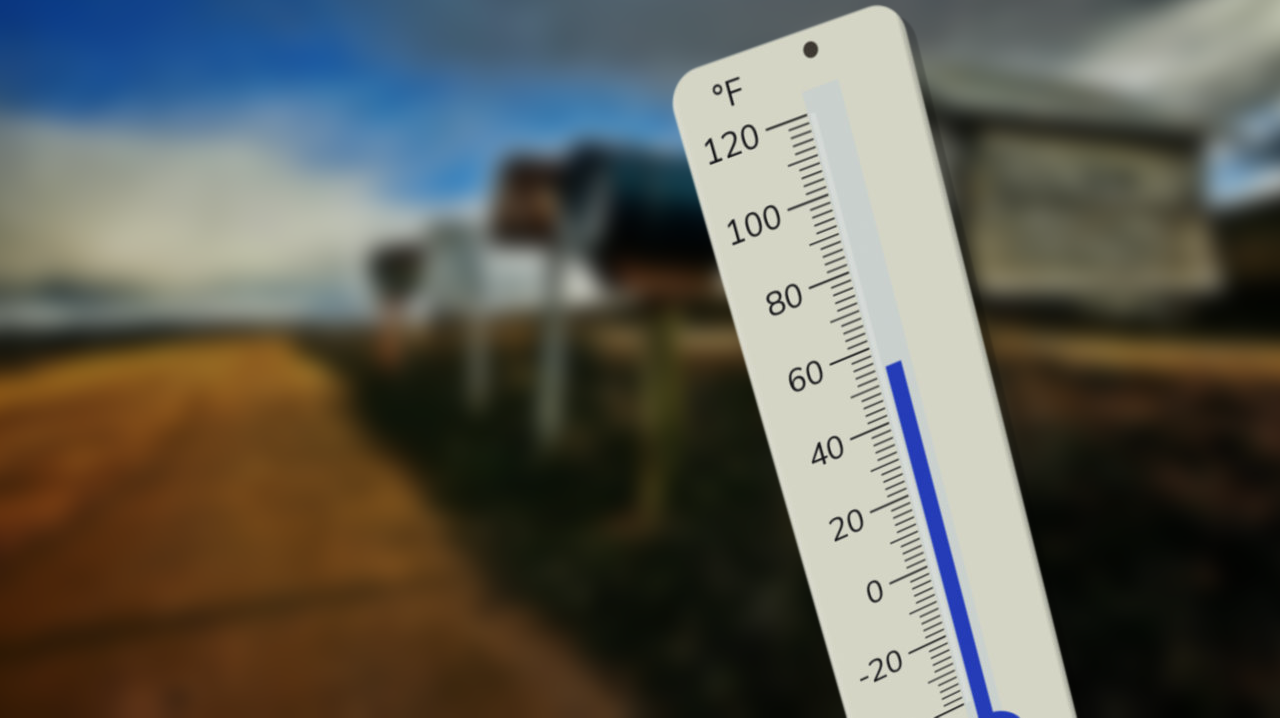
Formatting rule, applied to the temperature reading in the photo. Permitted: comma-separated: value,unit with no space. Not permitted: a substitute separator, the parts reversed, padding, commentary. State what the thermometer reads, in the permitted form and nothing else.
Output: 54,°F
